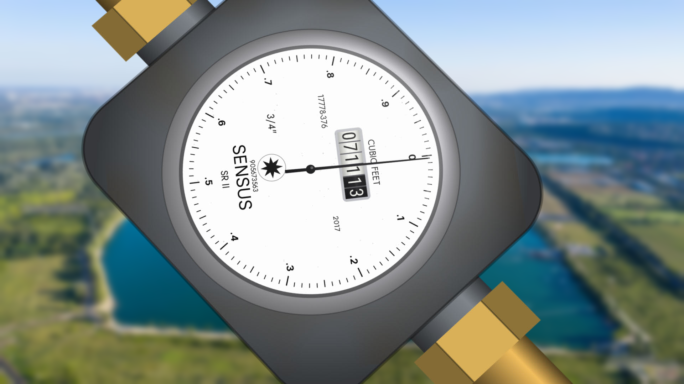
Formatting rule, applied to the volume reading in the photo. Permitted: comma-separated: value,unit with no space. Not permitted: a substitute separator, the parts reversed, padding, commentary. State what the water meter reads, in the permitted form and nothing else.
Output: 71113.00,ft³
